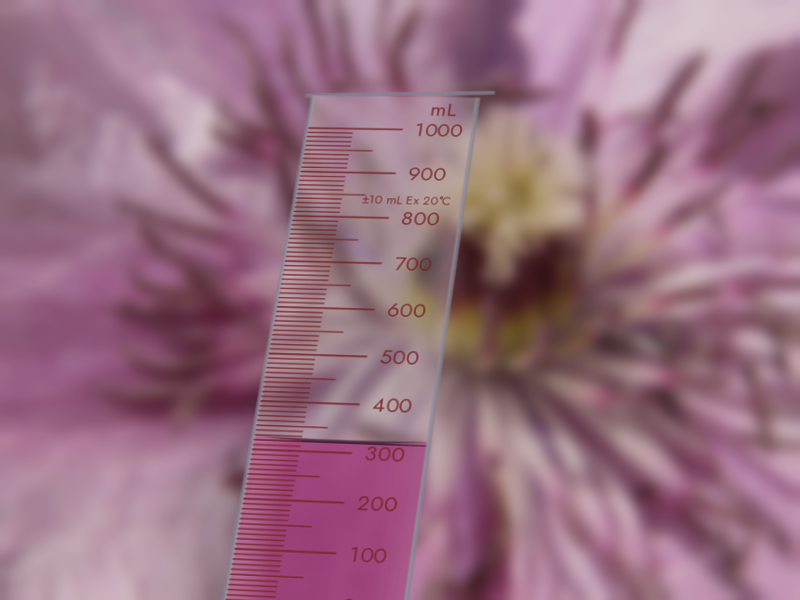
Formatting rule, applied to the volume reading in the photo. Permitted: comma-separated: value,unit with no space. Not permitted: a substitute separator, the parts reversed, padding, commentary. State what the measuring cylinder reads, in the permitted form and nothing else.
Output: 320,mL
